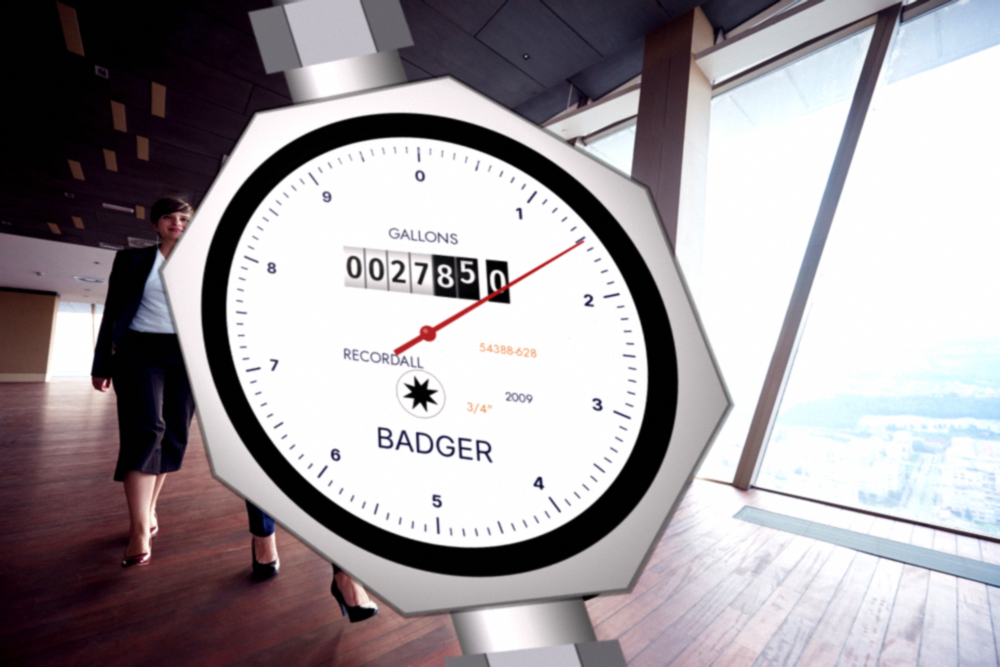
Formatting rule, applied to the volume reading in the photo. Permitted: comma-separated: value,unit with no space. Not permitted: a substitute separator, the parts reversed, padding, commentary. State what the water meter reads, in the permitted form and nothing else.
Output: 27851.5,gal
